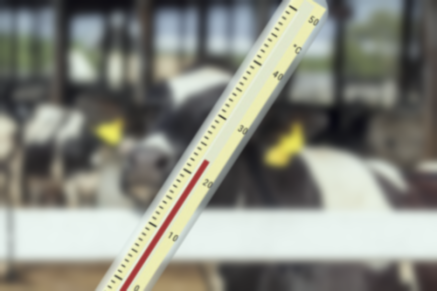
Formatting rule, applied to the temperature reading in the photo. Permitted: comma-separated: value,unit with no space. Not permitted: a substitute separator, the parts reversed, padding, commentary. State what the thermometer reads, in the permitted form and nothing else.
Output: 23,°C
